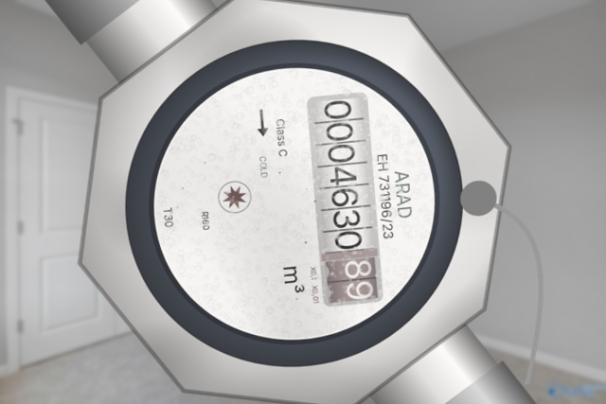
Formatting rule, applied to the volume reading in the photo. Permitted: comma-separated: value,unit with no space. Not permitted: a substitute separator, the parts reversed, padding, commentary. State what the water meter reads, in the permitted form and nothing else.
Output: 4630.89,m³
